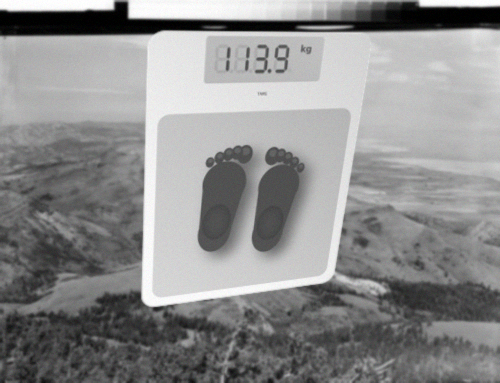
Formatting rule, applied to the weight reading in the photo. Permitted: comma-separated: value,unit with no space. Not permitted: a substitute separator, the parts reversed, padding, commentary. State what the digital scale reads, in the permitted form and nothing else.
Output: 113.9,kg
